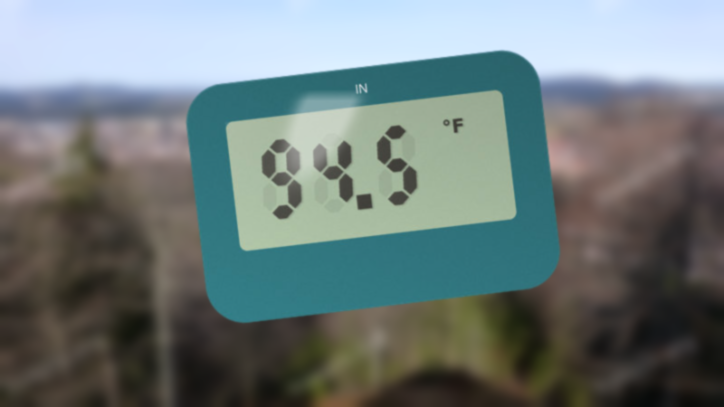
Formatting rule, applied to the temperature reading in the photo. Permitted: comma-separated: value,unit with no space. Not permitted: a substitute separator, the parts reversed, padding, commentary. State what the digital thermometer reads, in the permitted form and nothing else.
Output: 94.5,°F
